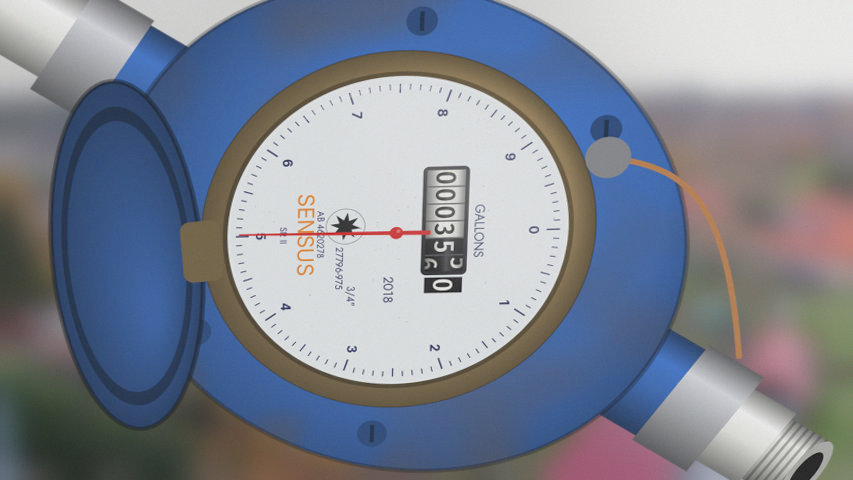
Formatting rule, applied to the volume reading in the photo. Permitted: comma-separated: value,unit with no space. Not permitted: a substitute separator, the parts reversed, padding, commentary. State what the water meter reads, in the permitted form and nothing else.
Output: 3555.0,gal
